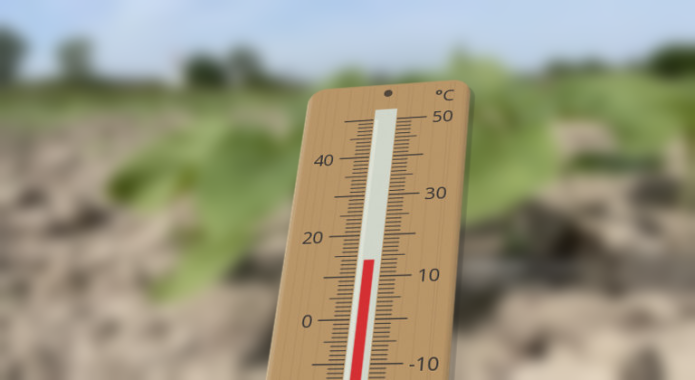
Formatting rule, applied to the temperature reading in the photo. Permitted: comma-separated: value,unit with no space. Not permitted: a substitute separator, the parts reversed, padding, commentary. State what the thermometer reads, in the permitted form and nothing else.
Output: 14,°C
